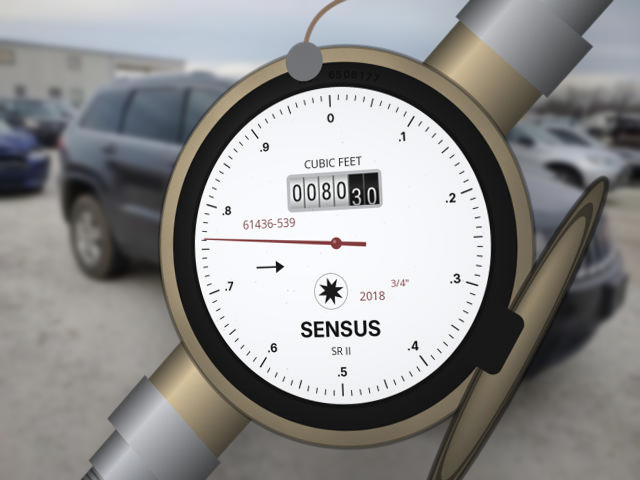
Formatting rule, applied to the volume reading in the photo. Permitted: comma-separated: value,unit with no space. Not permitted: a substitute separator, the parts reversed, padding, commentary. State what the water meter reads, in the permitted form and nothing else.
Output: 8029.76,ft³
